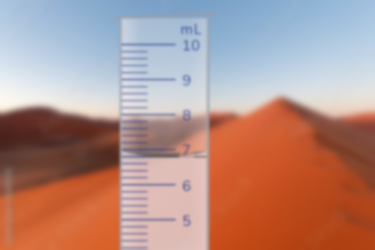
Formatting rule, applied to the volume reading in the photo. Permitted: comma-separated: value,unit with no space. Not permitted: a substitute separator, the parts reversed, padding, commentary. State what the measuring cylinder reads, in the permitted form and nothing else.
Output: 6.8,mL
